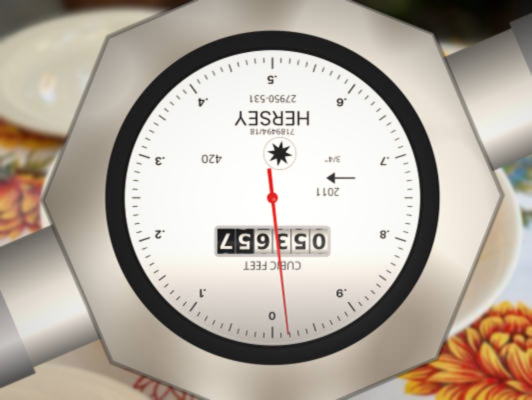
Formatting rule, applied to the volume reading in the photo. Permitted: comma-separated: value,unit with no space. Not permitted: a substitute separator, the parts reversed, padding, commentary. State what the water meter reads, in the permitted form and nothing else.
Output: 53656.98,ft³
